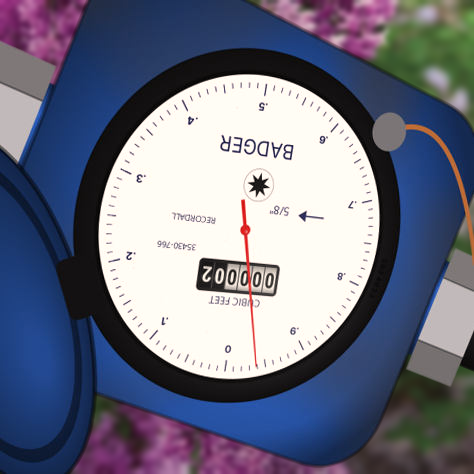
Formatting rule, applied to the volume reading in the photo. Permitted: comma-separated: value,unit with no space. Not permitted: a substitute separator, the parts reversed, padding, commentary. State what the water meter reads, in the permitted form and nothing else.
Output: 1.96,ft³
